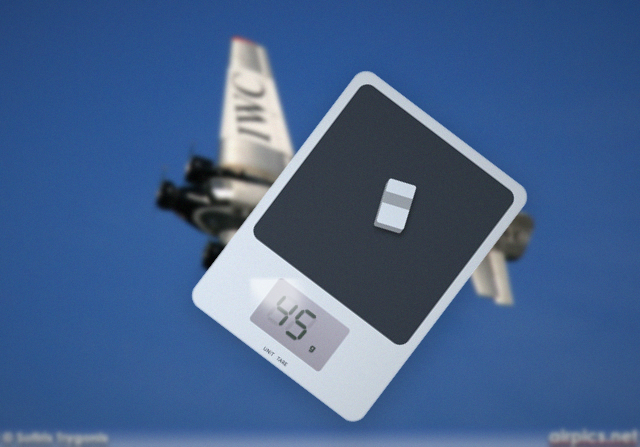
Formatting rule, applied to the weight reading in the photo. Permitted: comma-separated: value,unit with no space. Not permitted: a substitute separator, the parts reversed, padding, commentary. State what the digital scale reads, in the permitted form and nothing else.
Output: 45,g
